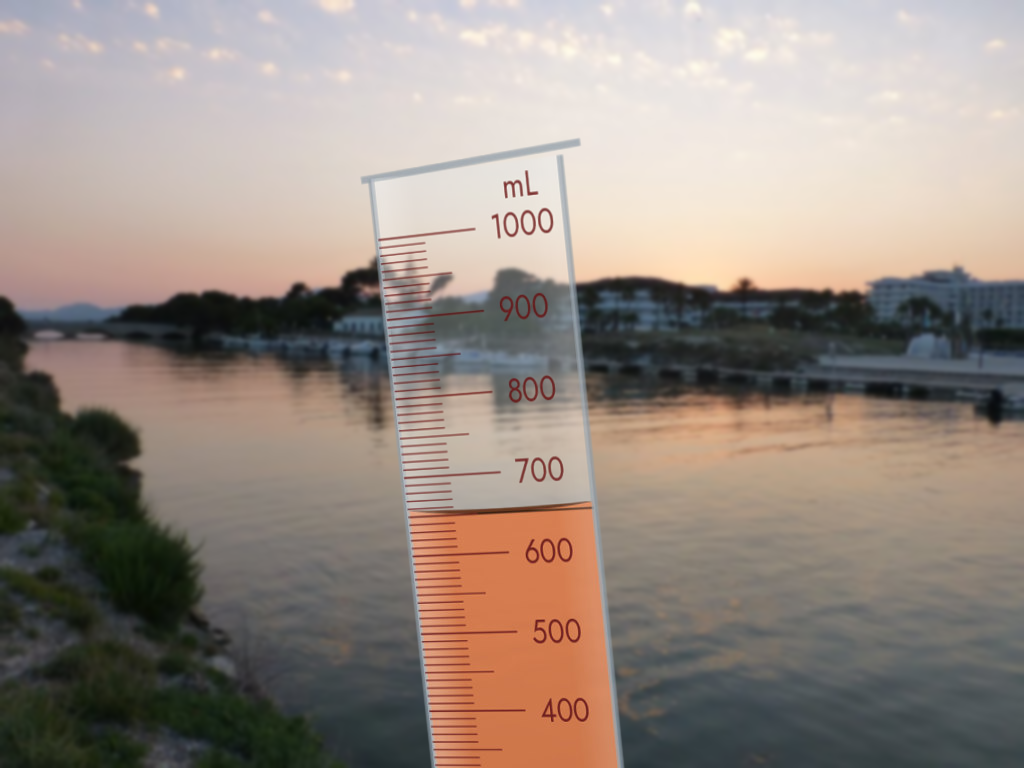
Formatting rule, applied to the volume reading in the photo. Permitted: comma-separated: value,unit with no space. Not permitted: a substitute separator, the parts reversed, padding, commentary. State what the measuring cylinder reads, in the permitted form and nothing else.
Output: 650,mL
